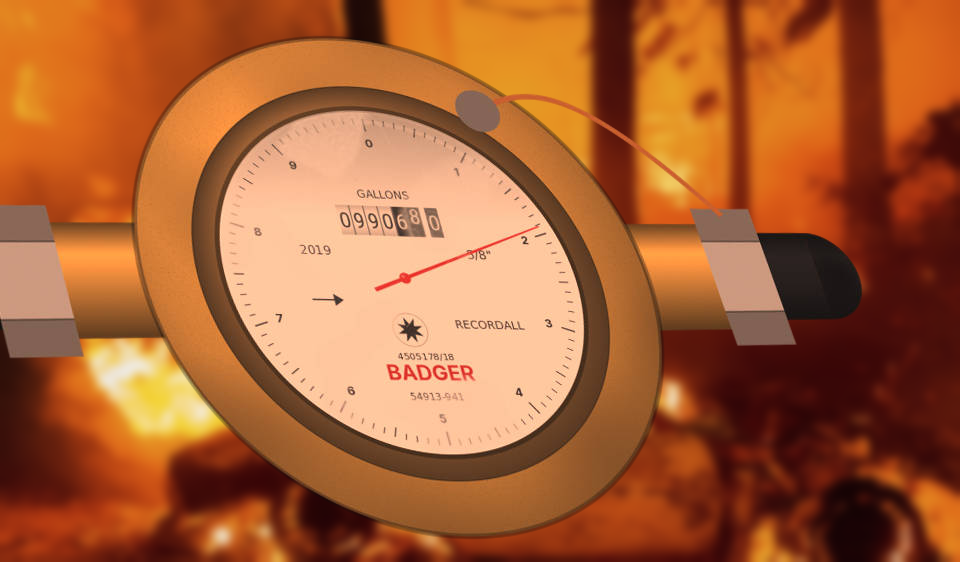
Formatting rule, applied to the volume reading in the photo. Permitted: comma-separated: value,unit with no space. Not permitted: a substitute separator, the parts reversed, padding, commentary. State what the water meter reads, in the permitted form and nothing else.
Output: 990681.9,gal
